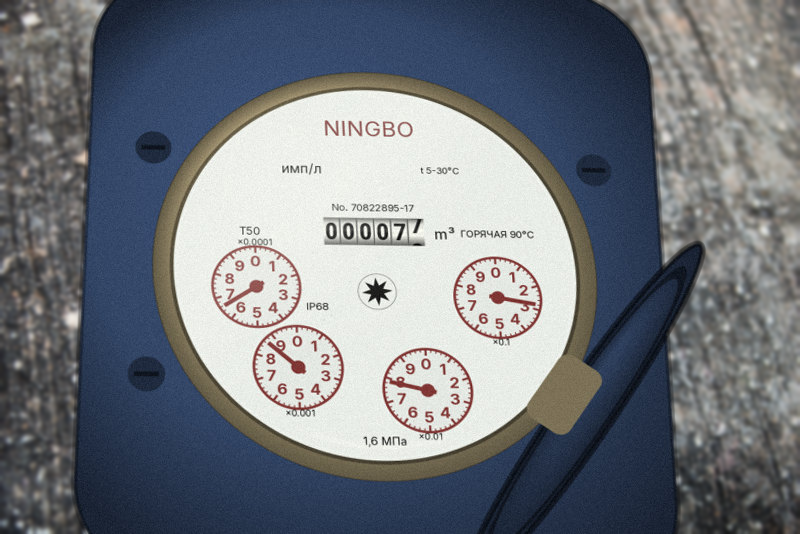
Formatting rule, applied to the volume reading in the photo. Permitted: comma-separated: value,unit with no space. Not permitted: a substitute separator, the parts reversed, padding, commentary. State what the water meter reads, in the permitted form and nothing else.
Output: 77.2786,m³
